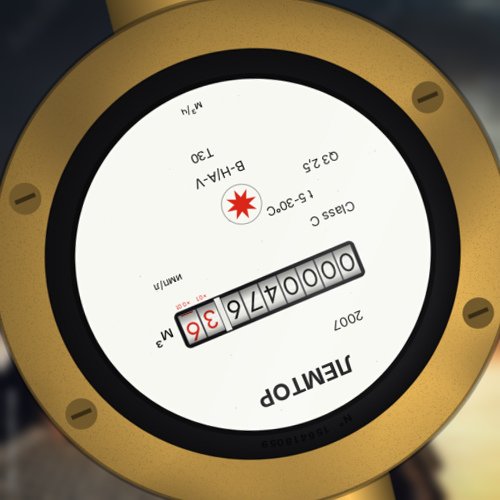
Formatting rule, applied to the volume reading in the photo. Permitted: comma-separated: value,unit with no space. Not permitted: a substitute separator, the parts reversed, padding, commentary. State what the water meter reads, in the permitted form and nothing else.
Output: 476.36,m³
